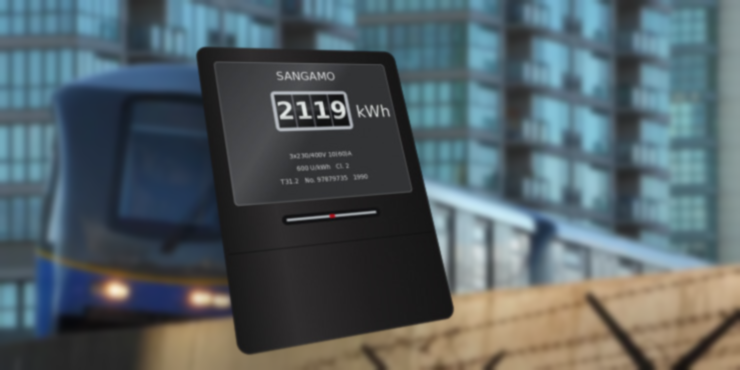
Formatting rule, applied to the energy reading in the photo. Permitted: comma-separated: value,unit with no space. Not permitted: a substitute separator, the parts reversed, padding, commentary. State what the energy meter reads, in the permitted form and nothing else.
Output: 2119,kWh
